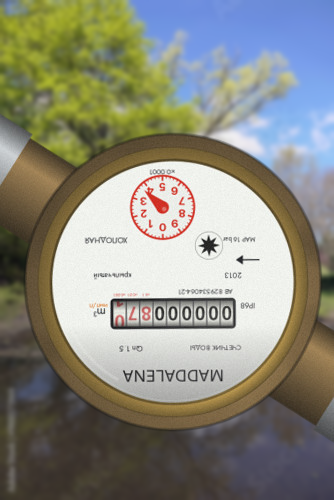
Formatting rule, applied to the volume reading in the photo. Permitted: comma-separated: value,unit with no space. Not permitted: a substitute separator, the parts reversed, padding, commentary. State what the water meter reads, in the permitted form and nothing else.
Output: 0.8703,m³
